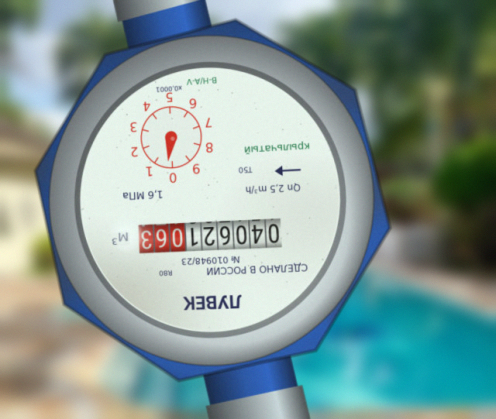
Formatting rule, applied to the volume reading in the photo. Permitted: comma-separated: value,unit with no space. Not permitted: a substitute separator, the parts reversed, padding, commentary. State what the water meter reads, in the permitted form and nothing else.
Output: 40621.0630,m³
